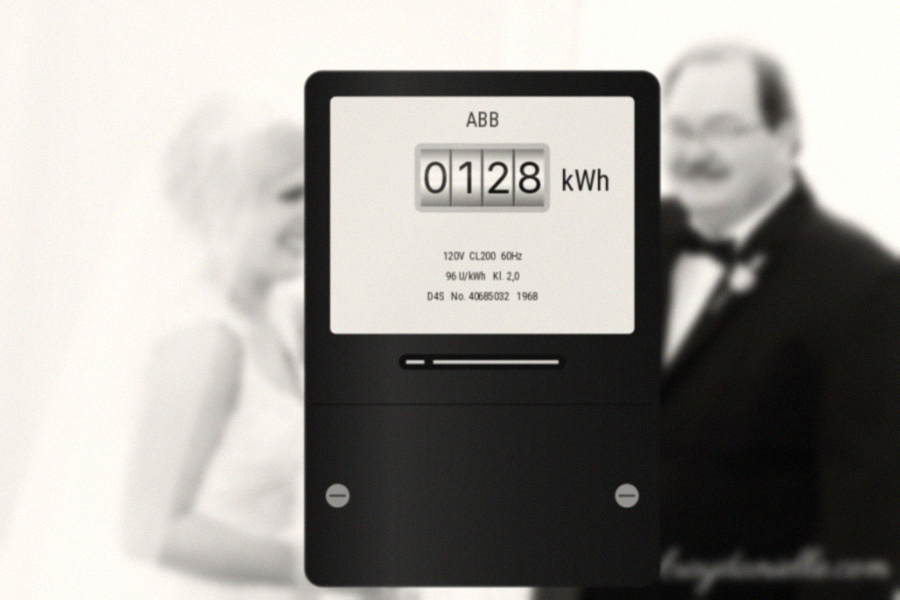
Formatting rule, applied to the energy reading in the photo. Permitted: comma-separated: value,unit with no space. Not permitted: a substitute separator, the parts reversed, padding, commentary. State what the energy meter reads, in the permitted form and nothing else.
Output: 128,kWh
